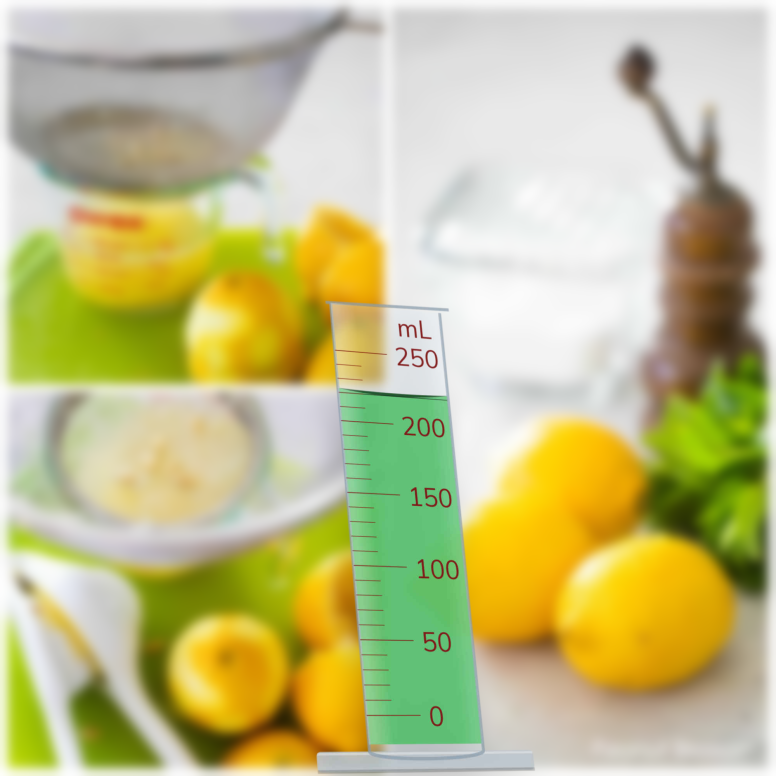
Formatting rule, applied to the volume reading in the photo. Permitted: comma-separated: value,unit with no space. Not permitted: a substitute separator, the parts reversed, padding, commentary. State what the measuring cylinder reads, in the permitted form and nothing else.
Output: 220,mL
